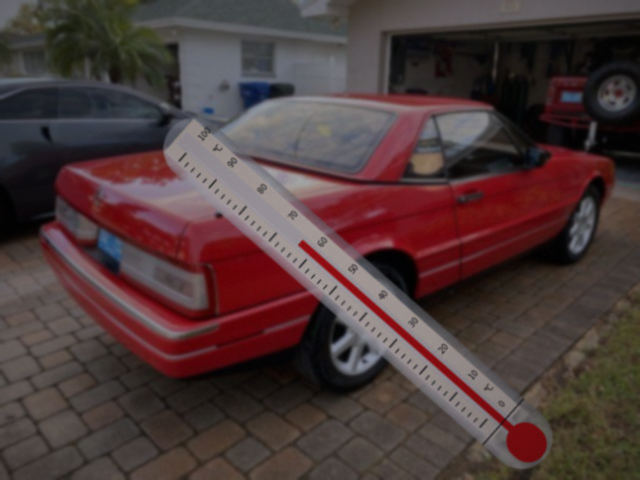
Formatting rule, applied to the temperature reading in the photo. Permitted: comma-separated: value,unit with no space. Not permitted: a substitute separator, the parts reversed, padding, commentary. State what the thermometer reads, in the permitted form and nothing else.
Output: 64,°C
